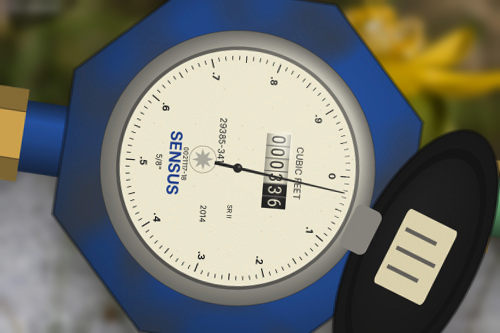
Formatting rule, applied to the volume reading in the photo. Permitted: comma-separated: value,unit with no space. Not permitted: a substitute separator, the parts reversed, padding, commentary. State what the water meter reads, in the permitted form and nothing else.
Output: 336.02,ft³
